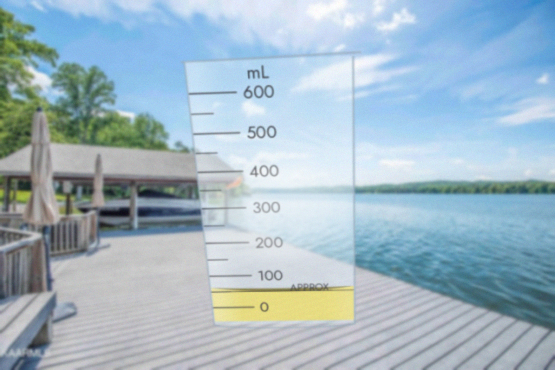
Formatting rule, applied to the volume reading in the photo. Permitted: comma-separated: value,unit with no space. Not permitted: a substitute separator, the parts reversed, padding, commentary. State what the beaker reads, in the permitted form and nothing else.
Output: 50,mL
